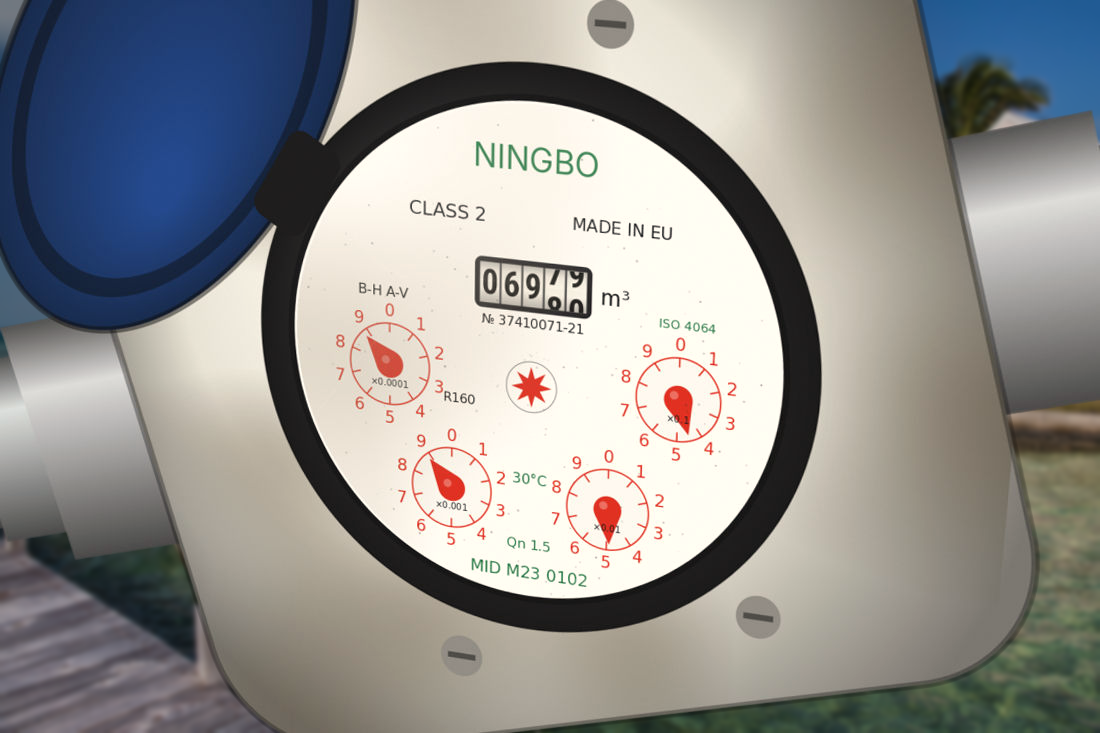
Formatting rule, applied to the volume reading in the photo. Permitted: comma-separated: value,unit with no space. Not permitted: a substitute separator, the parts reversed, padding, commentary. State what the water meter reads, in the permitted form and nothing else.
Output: 6979.4488,m³
